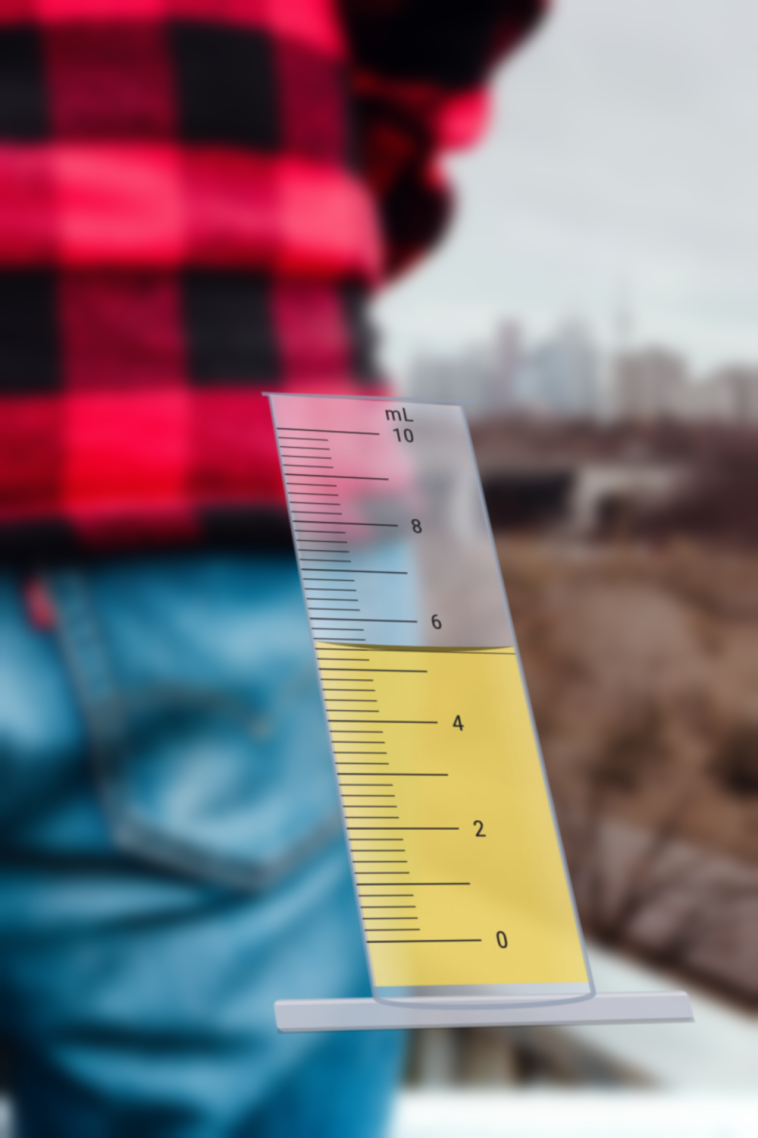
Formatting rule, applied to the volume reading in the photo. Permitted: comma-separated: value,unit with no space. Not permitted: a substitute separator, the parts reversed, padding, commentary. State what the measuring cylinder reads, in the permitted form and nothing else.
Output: 5.4,mL
